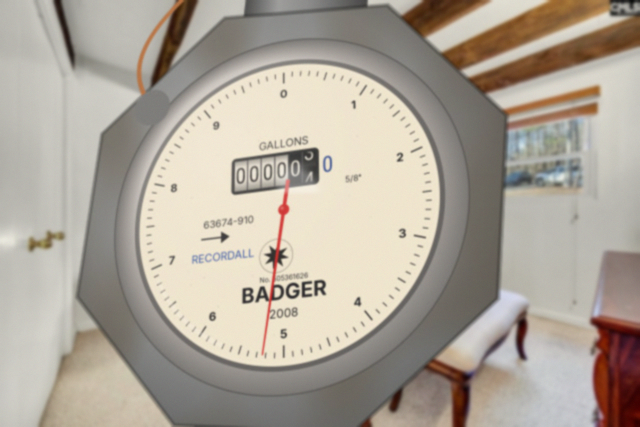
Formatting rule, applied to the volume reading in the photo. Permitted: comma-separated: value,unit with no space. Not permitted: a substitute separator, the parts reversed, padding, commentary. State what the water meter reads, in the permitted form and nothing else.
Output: 35.2,gal
